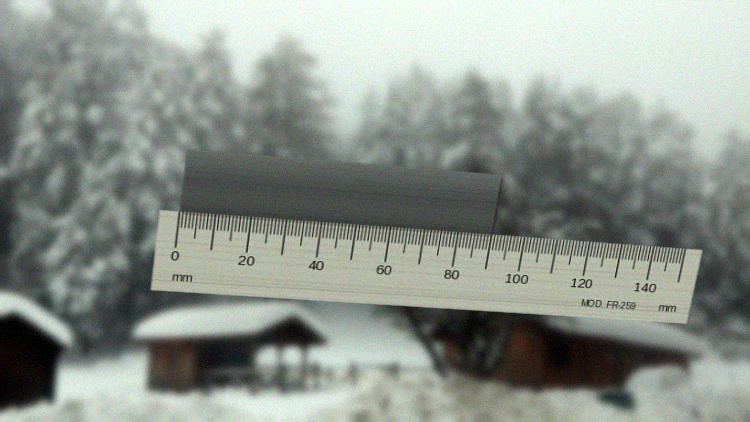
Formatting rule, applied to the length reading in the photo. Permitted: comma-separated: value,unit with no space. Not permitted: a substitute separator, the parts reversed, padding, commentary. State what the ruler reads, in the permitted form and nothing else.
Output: 90,mm
